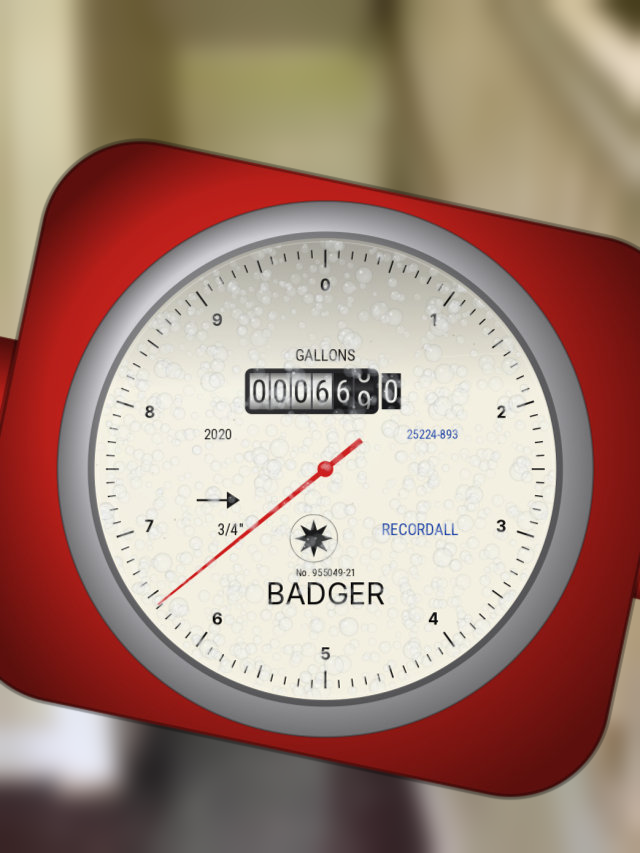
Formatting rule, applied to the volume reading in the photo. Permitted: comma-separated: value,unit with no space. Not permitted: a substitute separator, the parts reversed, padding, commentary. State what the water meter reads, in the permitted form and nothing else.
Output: 6686.4,gal
